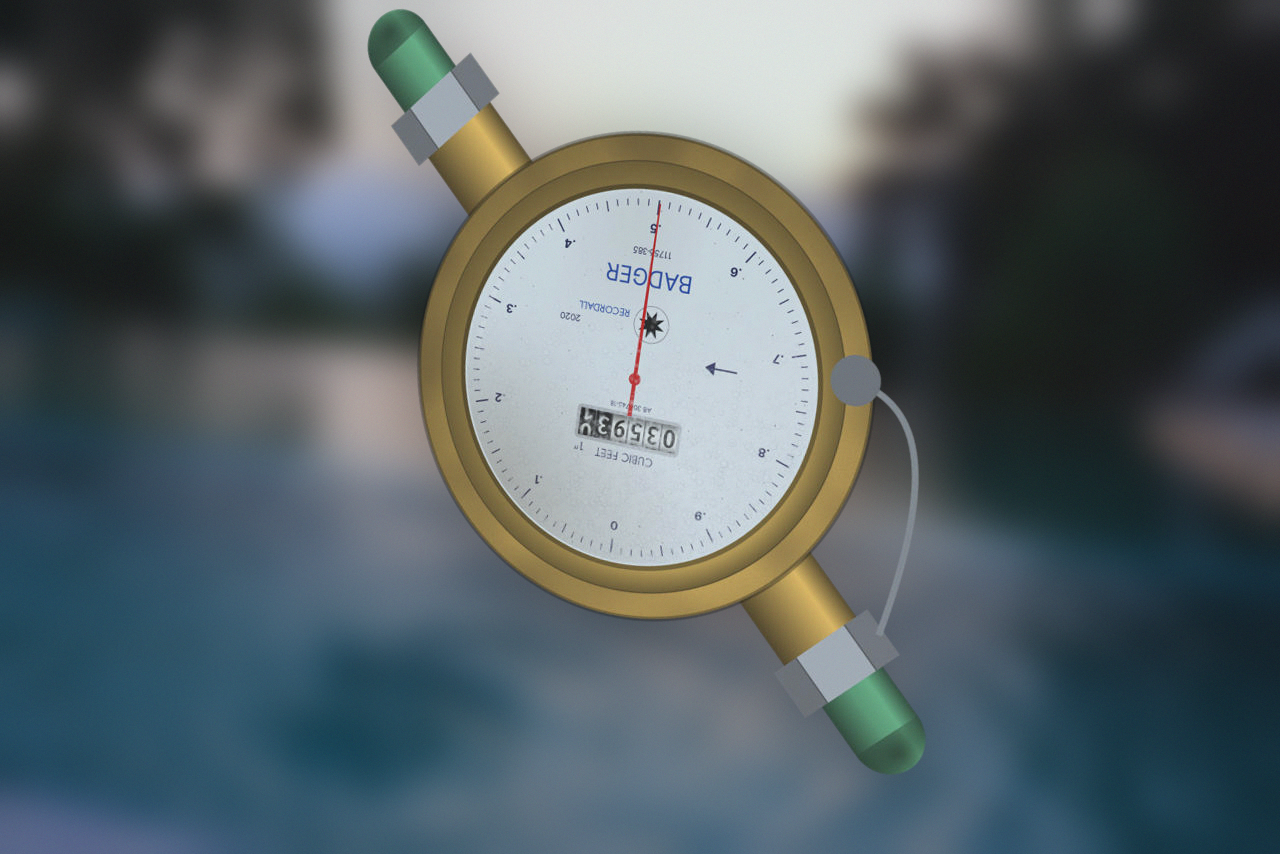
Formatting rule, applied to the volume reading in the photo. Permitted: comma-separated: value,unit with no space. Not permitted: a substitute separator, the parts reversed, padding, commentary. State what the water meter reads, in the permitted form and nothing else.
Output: 35930.50,ft³
